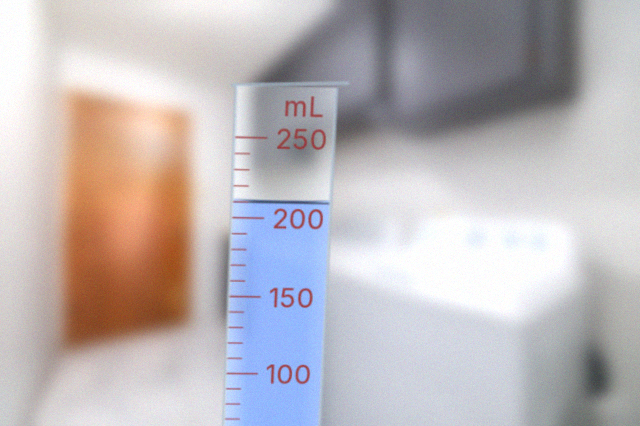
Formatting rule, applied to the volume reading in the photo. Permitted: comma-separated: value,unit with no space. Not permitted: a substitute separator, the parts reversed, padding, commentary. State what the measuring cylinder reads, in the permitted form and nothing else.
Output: 210,mL
